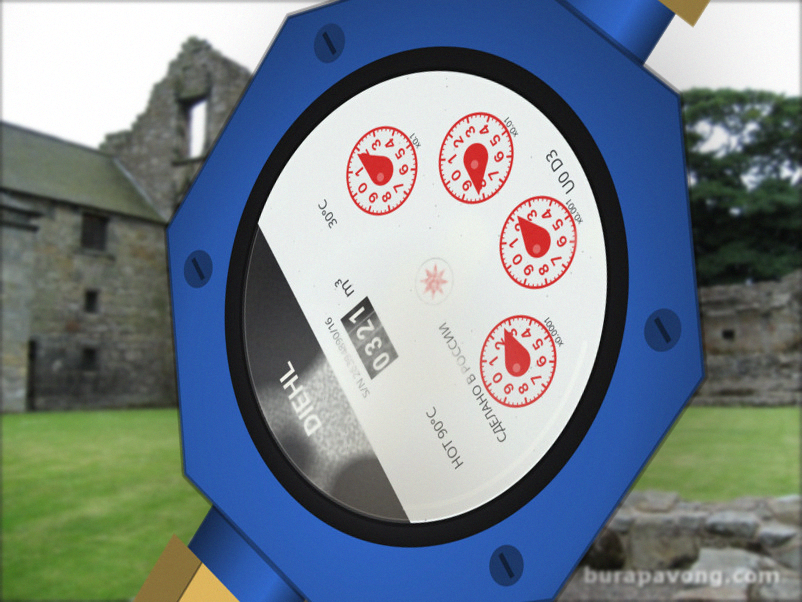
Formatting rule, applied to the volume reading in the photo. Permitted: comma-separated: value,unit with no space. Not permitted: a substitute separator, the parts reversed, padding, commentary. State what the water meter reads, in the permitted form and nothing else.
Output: 321.1822,m³
